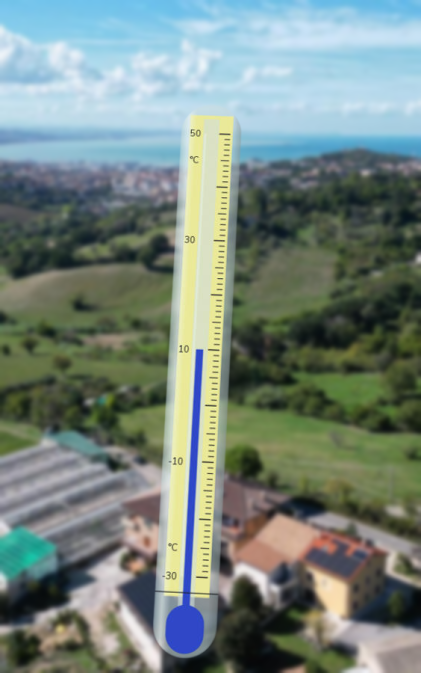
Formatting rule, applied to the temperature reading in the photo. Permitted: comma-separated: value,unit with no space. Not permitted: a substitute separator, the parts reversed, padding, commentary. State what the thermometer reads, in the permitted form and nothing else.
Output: 10,°C
